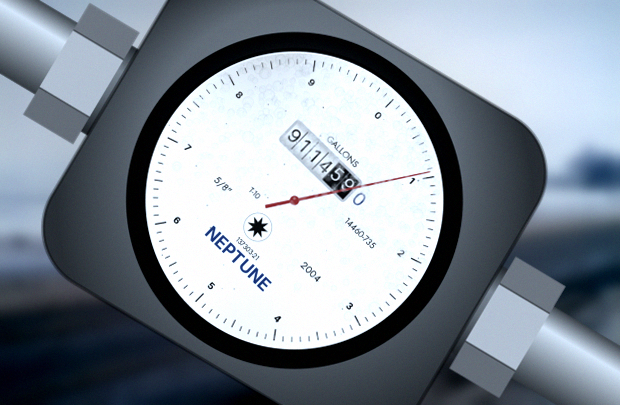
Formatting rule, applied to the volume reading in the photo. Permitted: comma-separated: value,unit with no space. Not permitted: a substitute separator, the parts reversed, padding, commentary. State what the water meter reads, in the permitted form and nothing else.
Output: 9114590.9,gal
